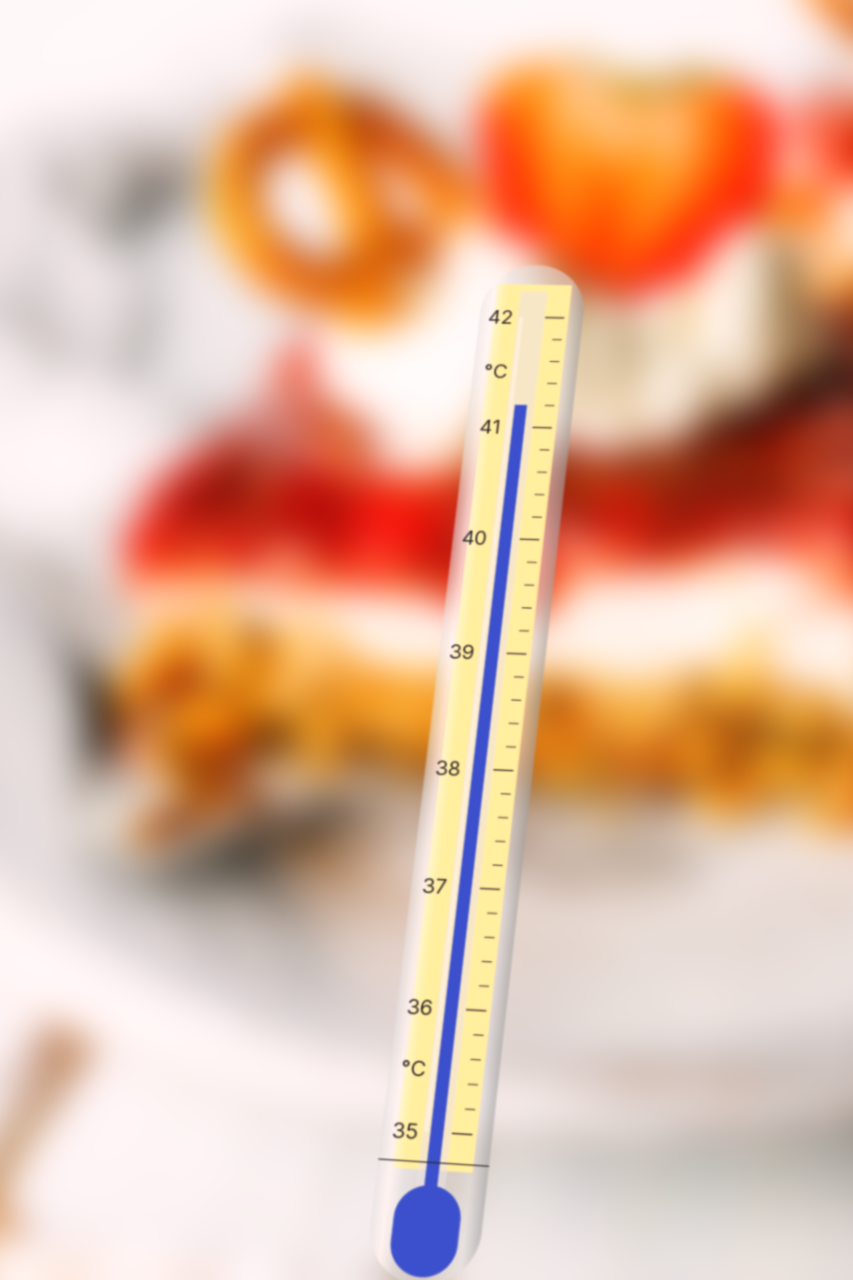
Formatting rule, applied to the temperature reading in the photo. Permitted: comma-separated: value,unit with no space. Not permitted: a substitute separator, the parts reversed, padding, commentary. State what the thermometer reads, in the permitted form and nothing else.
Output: 41.2,°C
